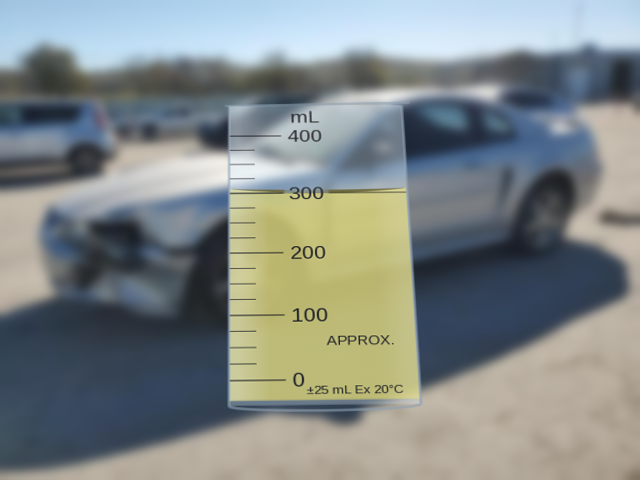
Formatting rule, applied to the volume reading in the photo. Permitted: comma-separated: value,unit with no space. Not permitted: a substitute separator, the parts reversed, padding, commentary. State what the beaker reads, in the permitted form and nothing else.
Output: 300,mL
